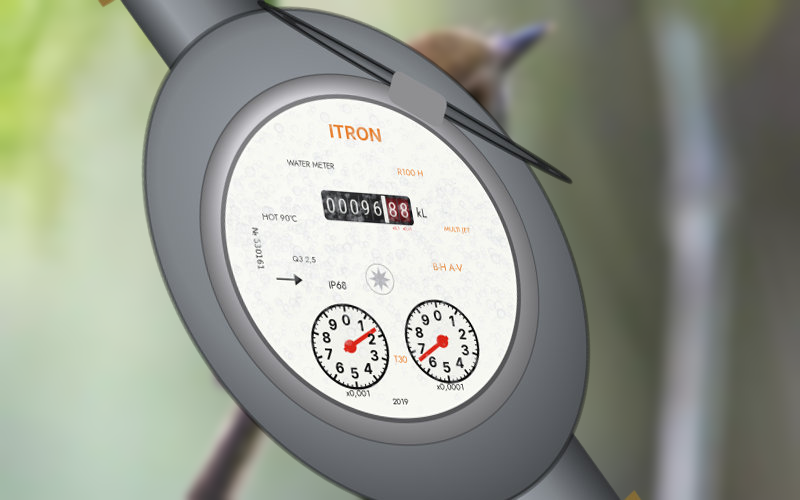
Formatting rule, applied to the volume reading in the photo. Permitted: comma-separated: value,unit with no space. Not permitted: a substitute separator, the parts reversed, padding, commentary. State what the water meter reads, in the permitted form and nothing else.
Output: 96.8816,kL
